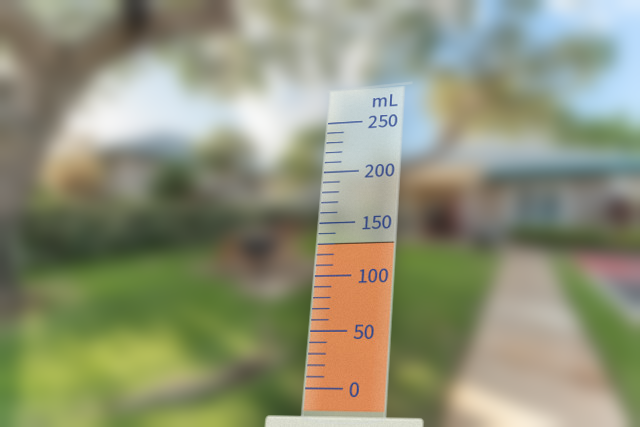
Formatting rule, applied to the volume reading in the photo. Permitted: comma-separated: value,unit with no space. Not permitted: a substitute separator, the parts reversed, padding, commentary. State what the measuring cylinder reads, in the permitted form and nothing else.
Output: 130,mL
